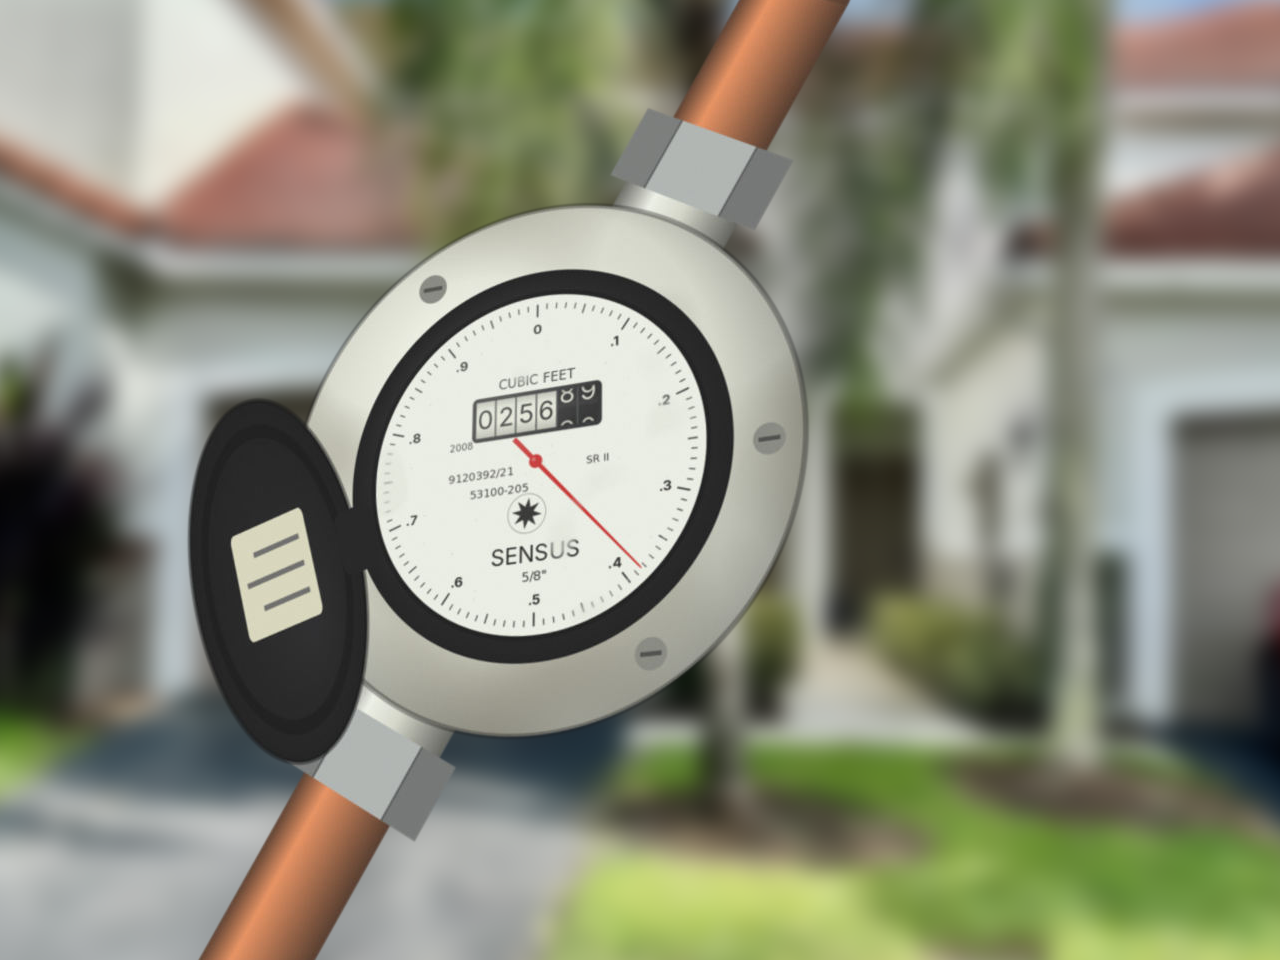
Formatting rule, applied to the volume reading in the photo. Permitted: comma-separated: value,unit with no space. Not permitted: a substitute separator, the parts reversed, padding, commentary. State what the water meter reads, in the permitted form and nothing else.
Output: 25689.38,ft³
